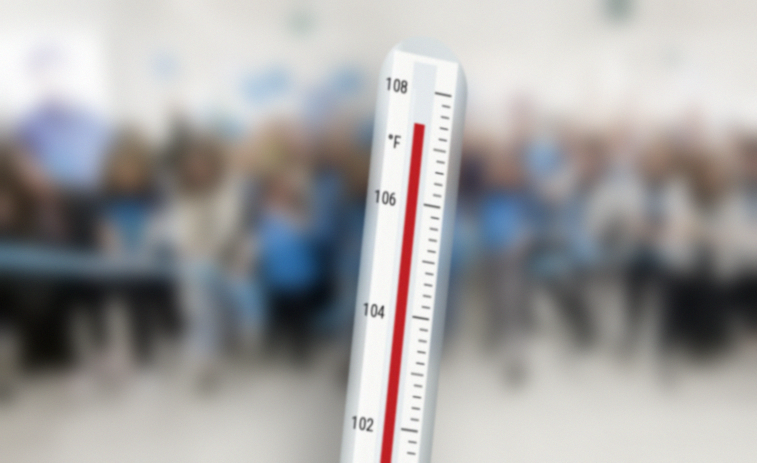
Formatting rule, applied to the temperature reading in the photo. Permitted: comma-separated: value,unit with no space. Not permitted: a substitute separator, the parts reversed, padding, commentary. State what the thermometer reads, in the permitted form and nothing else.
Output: 107.4,°F
